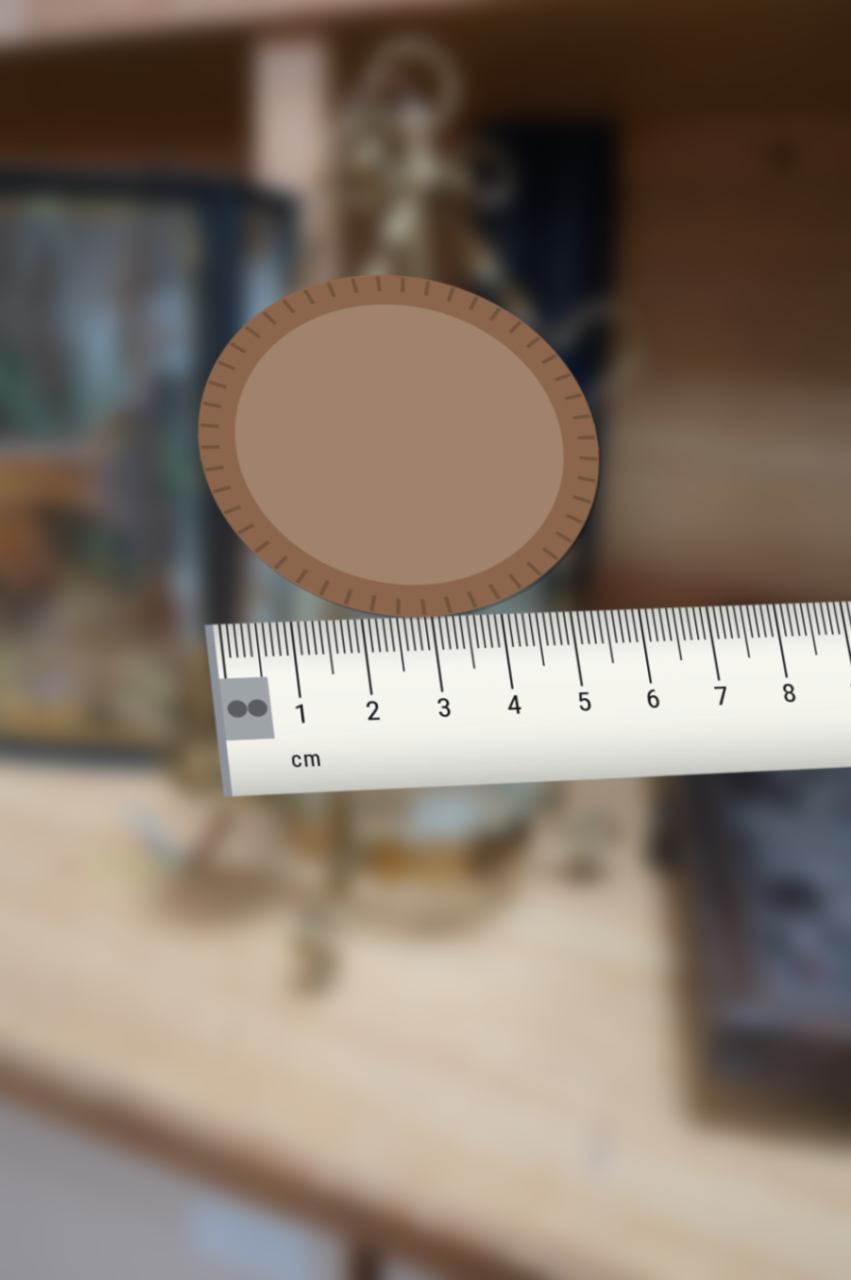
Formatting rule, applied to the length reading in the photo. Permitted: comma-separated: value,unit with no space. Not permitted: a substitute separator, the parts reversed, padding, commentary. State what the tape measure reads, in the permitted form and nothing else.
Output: 5.8,cm
